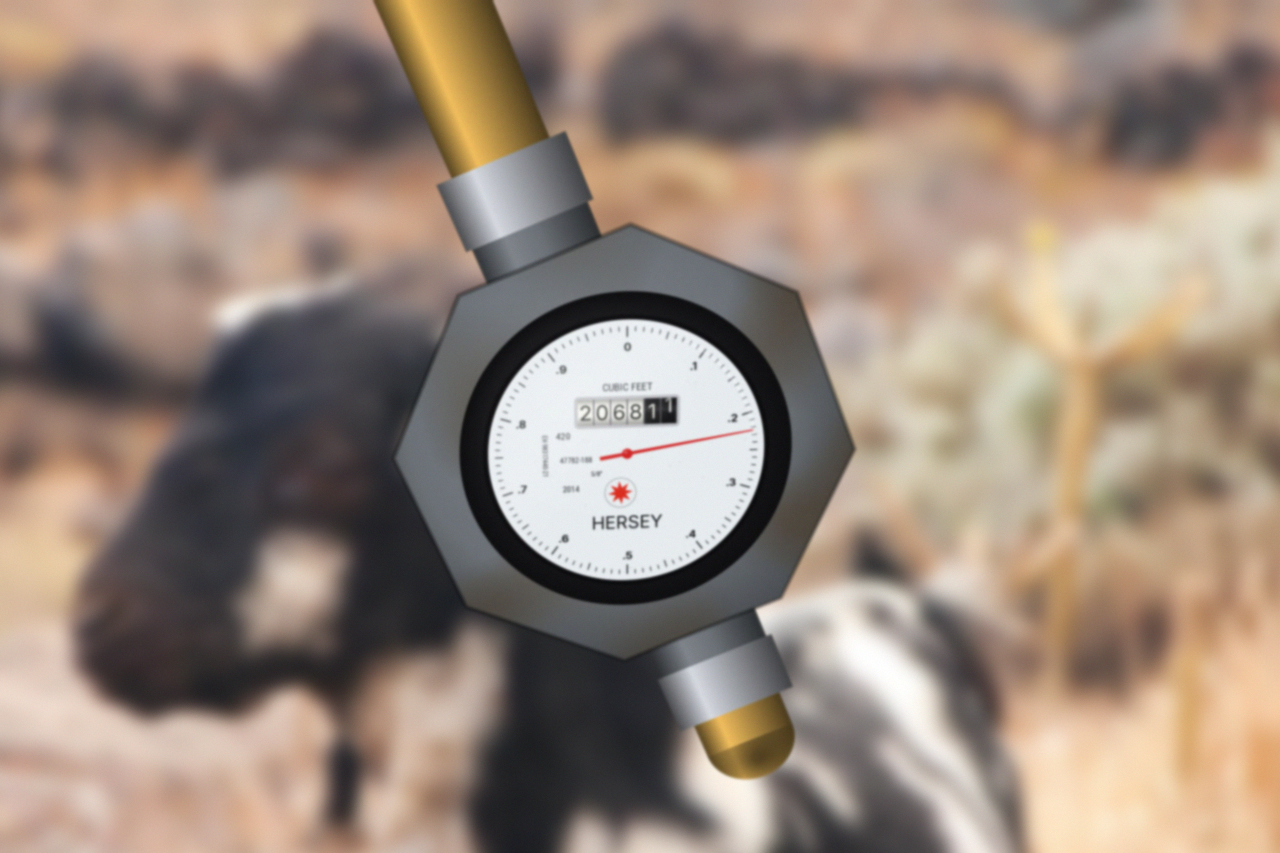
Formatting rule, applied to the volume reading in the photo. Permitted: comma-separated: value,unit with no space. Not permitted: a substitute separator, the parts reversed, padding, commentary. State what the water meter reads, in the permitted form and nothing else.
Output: 206811.22,ft³
